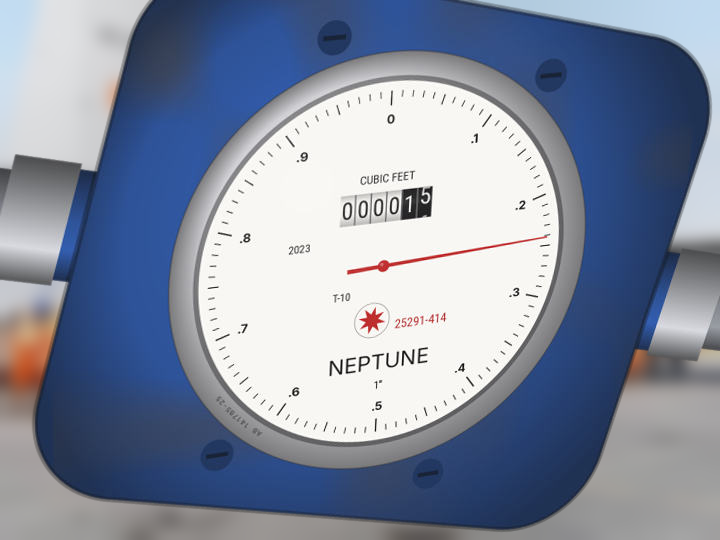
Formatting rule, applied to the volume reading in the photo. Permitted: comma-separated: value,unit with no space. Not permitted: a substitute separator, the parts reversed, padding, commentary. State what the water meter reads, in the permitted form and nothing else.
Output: 15.24,ft³
